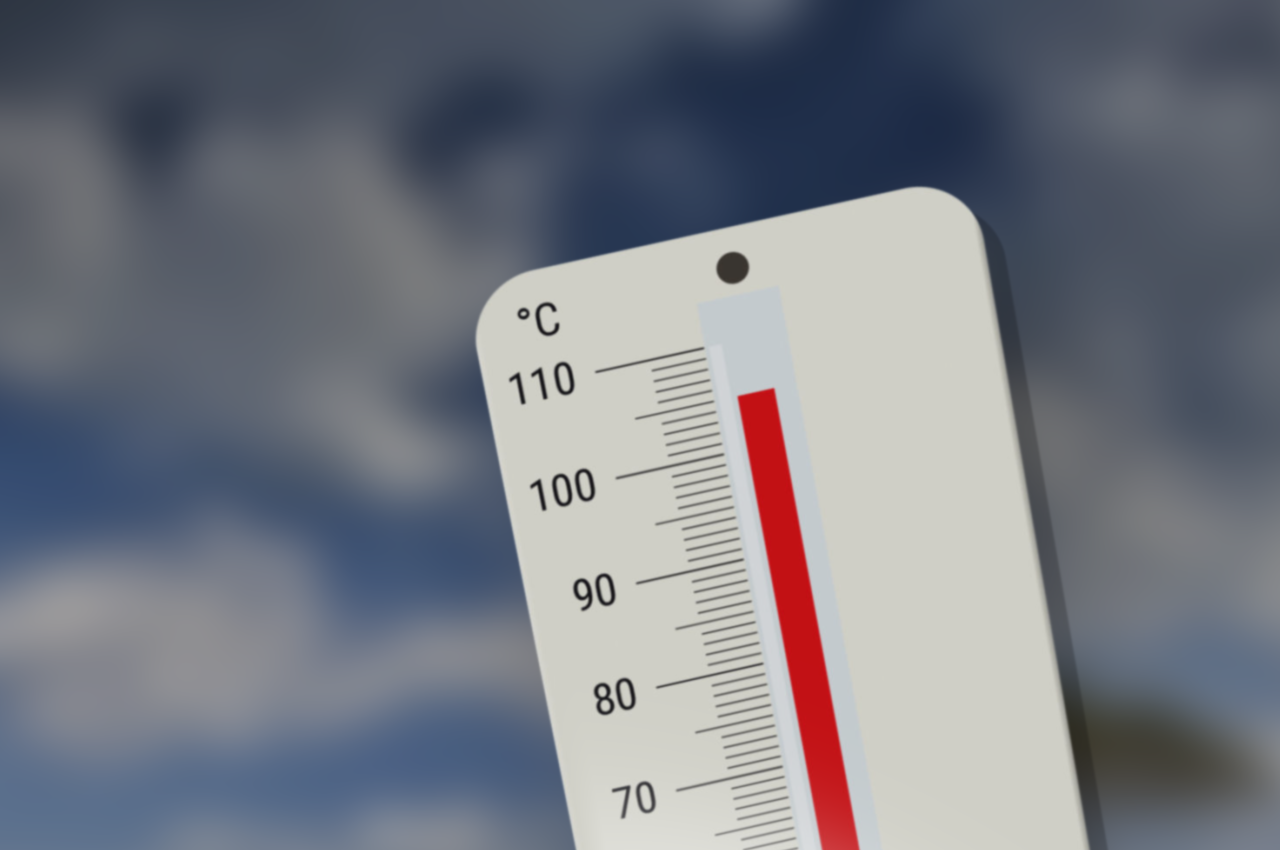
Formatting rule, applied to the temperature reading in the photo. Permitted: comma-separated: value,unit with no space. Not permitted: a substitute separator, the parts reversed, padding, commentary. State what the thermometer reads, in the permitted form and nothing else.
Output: 105,°C
